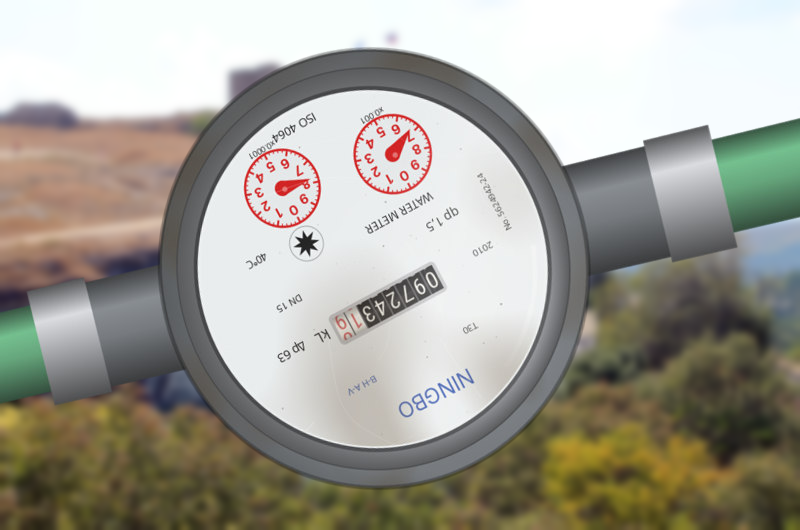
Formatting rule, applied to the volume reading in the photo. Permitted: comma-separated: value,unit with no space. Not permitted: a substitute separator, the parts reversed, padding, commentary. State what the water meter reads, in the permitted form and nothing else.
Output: 97243.1867,kL
